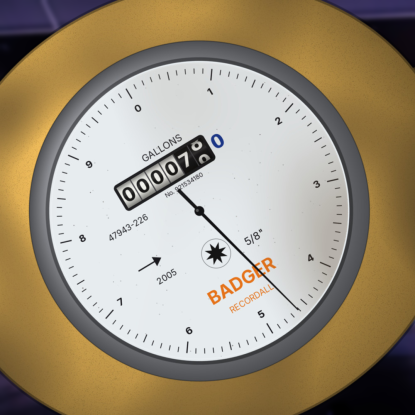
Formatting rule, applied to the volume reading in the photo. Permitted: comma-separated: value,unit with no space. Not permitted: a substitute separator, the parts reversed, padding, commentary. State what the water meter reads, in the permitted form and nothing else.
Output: 784.6,gal
